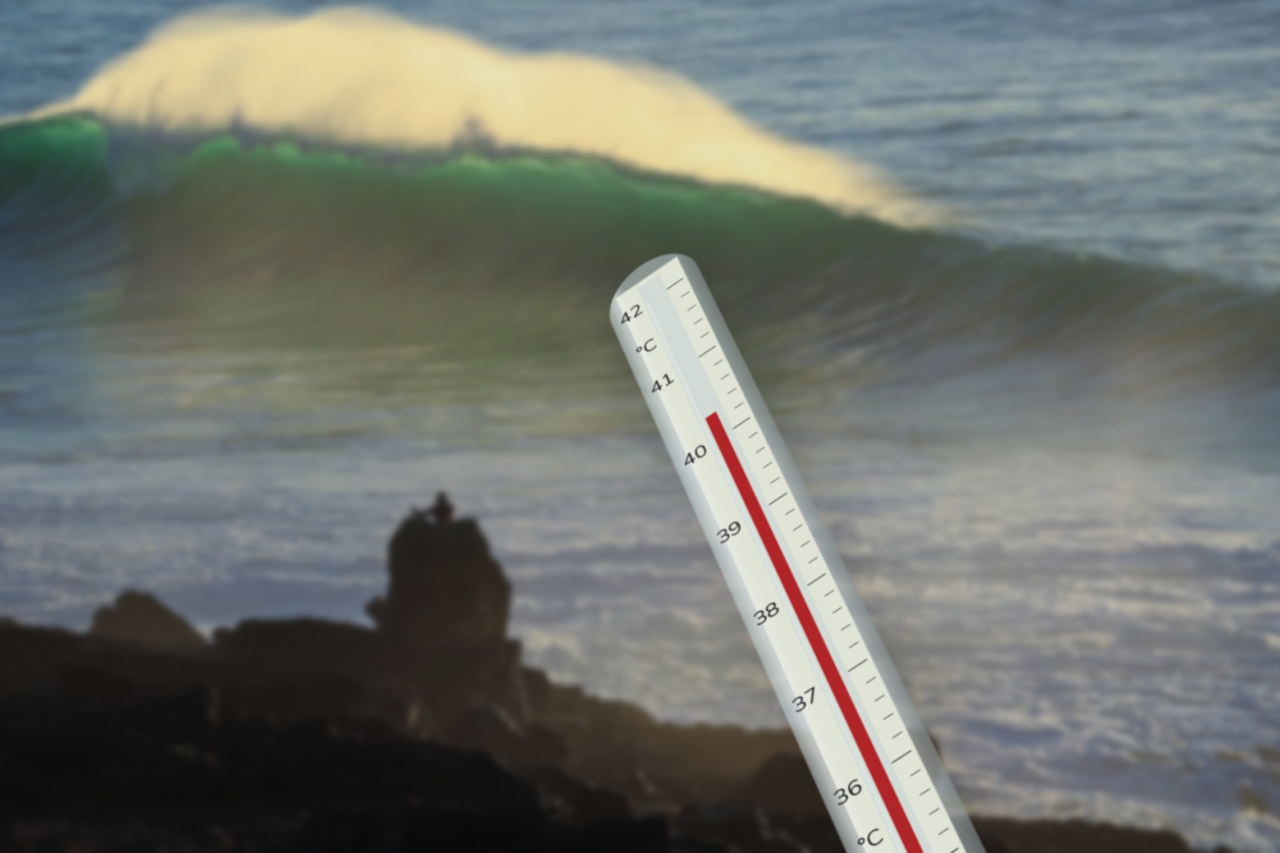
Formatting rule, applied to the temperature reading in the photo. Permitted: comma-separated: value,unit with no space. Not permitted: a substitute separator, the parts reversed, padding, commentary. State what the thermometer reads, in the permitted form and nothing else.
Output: 40.3,°C
